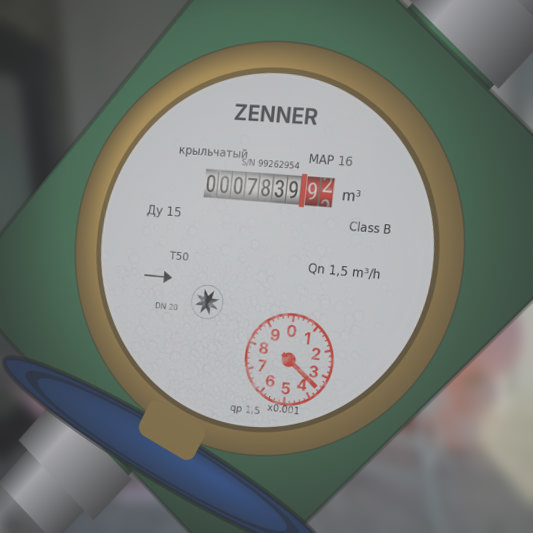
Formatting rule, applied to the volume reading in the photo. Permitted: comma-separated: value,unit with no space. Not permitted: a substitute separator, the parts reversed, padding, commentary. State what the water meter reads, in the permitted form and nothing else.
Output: 7839.923,m³
